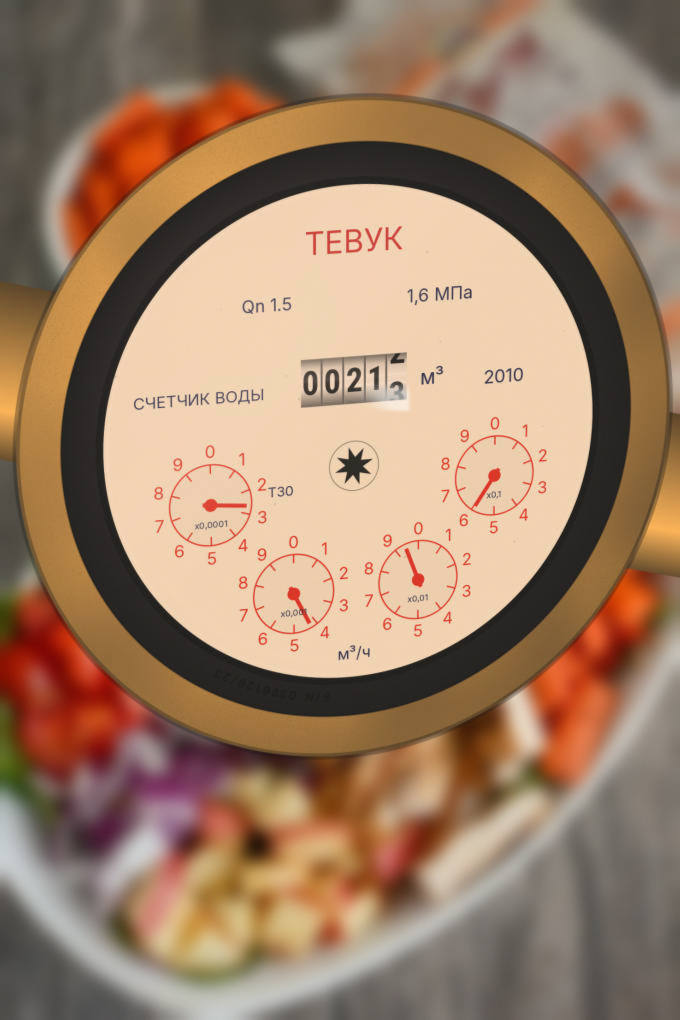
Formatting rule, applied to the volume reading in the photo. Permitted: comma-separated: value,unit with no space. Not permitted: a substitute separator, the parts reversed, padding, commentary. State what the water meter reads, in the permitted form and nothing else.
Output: 212.5942,m³
